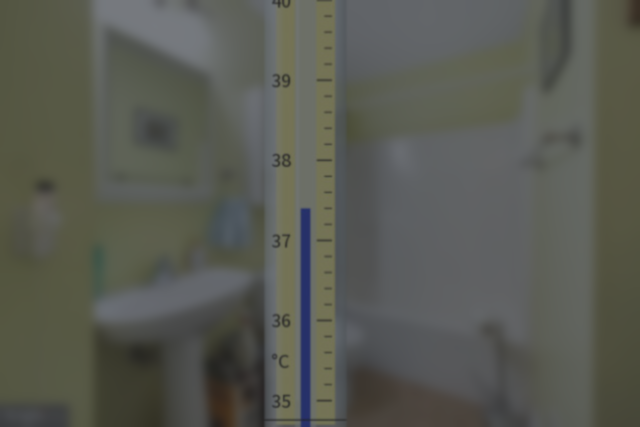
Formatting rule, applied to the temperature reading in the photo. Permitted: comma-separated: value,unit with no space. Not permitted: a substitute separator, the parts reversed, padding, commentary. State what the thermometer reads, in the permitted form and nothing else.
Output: 37.4,°C
